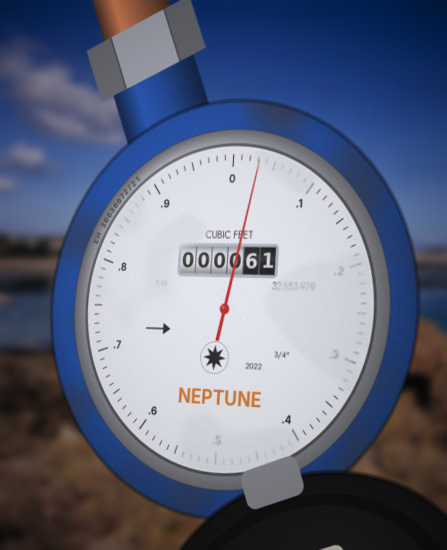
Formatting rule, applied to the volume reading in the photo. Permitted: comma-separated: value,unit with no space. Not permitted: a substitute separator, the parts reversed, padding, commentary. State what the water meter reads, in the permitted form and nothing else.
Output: 61.03,ft³
